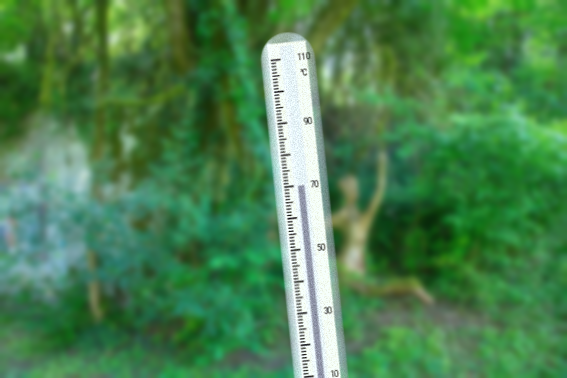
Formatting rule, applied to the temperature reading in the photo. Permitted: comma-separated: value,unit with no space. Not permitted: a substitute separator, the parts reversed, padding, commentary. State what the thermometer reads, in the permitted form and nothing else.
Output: 70,°C
